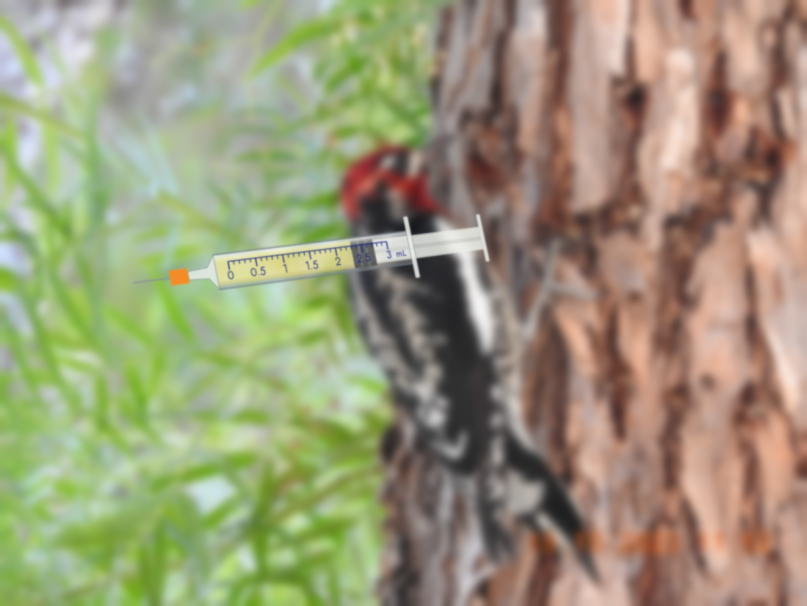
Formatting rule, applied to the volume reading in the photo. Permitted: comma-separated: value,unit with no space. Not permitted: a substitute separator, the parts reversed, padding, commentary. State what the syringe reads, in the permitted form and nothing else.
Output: 2.3,mL
